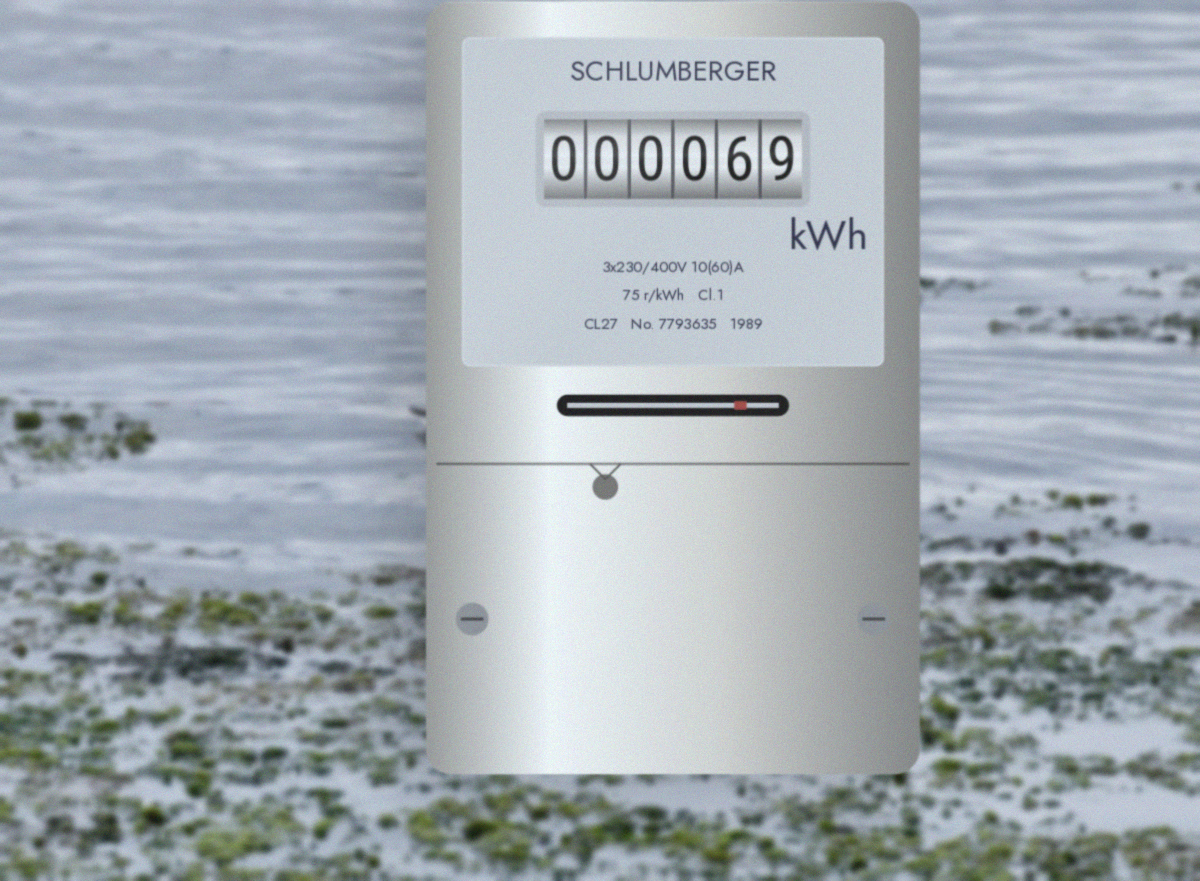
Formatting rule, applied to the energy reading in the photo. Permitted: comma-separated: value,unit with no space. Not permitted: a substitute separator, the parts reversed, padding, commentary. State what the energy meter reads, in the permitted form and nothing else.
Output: 69,kWh
